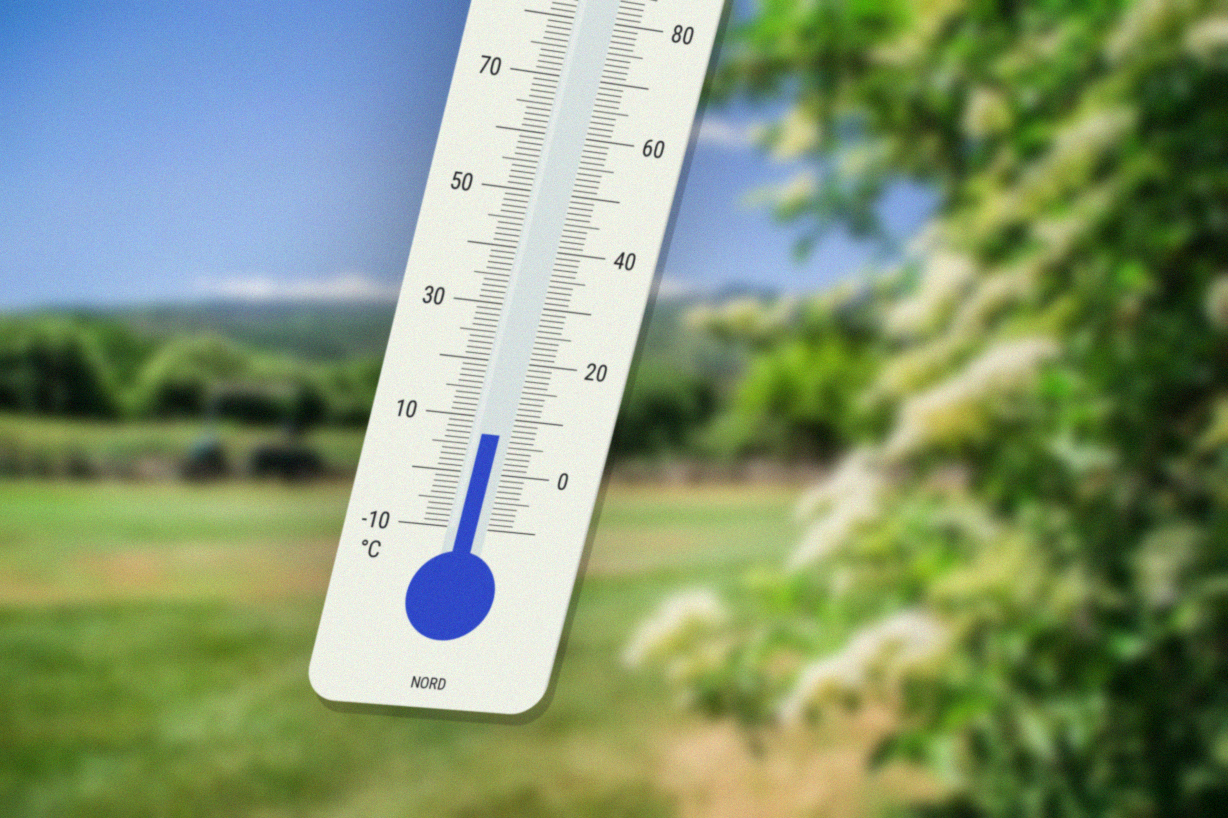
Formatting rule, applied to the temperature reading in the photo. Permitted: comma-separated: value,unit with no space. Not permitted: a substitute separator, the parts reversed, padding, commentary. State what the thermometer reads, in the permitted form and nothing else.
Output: 7,°C
